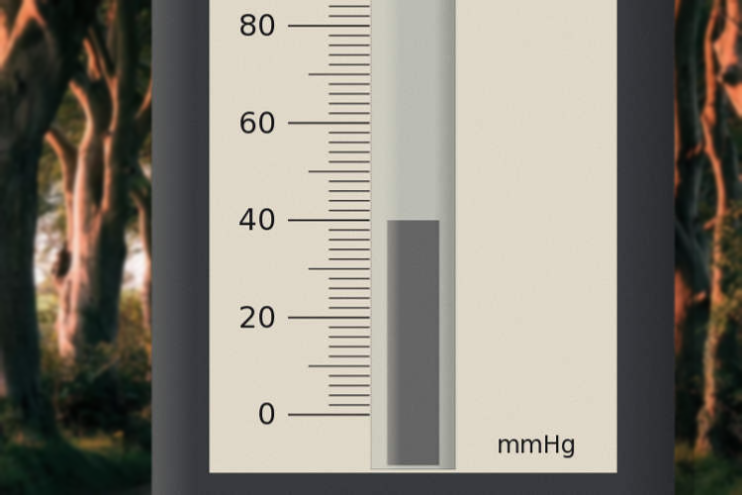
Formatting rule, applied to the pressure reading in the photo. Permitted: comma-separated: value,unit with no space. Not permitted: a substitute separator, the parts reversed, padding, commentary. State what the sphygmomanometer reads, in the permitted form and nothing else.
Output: 40,mmHg
